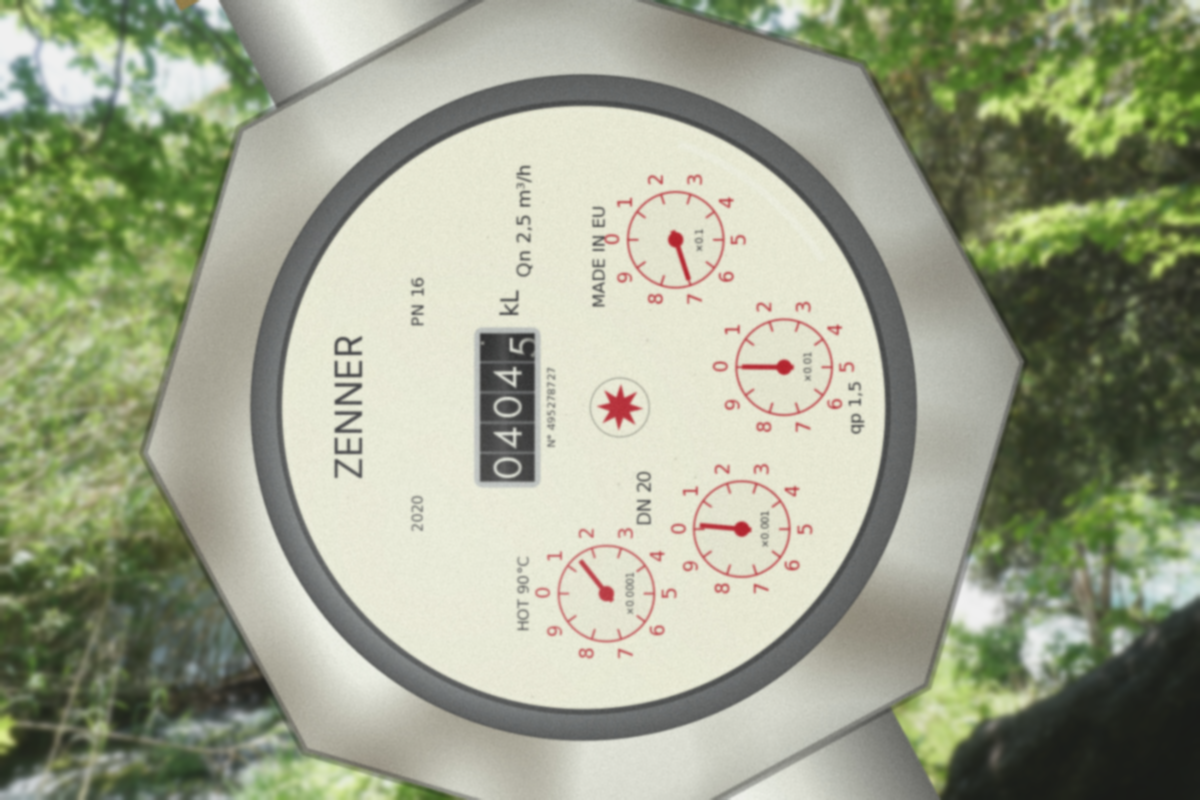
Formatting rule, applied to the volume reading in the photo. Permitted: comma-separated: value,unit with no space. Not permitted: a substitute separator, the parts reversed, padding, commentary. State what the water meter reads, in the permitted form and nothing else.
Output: 4044.7001,kL
